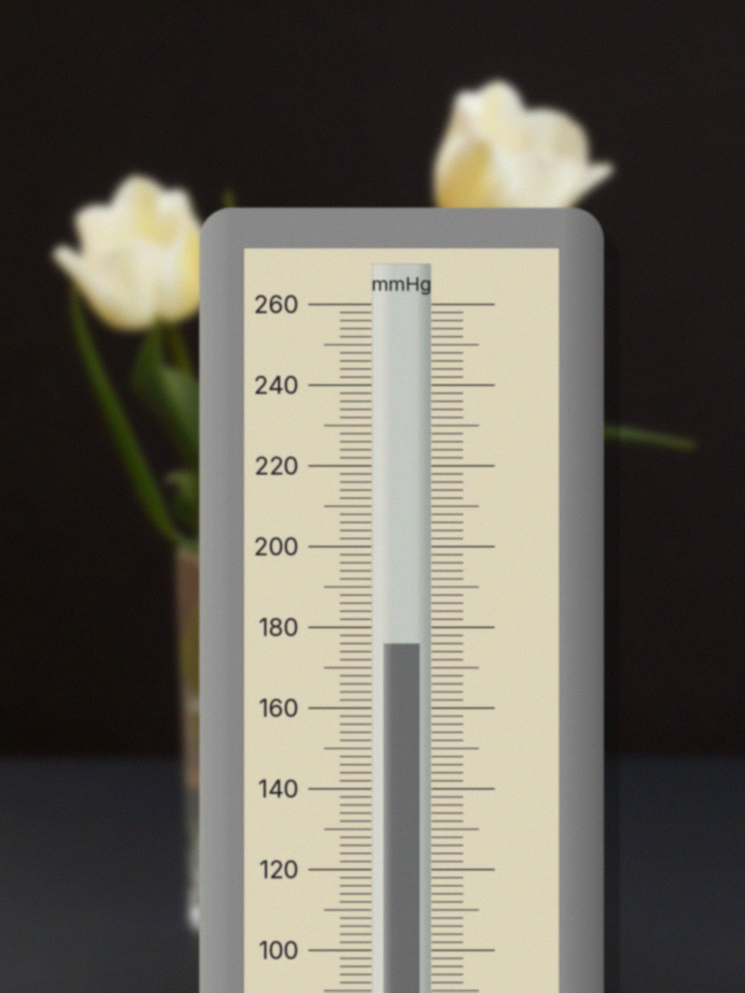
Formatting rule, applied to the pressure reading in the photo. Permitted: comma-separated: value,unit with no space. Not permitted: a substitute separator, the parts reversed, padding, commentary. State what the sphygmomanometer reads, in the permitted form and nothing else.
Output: 176,mmHg
